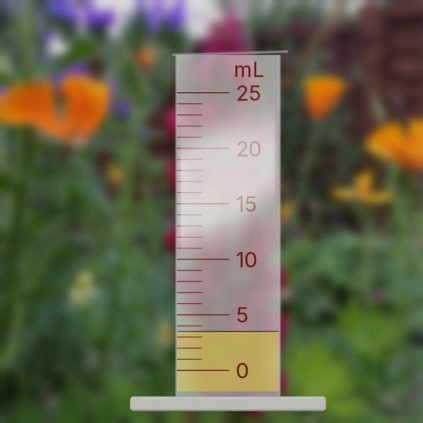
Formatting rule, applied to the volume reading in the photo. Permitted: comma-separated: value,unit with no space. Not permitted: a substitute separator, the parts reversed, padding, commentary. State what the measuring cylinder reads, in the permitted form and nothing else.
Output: 3.5,mL
